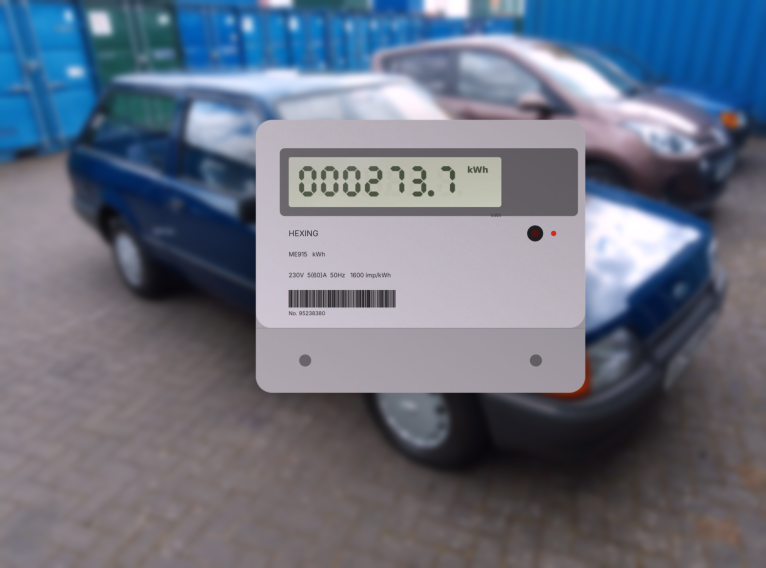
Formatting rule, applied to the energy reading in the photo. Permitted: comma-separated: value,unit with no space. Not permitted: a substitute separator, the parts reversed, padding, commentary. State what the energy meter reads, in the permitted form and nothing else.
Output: 273.7,kWh
